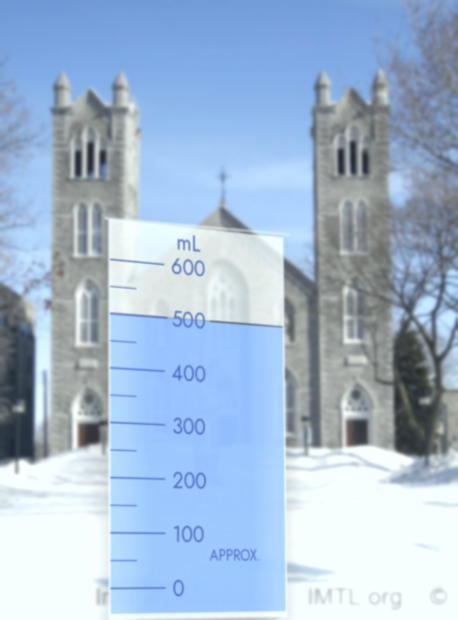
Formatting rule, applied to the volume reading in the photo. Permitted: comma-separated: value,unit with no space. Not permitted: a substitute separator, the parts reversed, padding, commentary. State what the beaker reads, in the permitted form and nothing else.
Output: 500,mL
